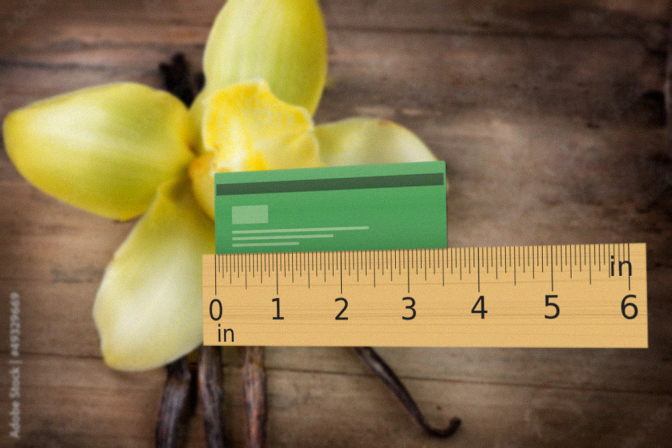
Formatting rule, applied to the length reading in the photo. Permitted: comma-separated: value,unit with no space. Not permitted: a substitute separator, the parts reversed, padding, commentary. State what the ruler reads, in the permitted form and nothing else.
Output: 3.5625,in
